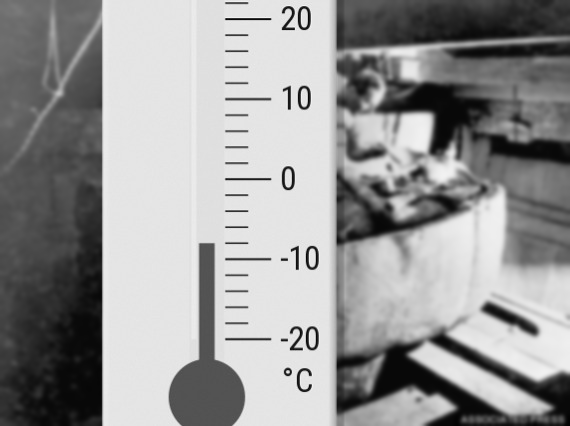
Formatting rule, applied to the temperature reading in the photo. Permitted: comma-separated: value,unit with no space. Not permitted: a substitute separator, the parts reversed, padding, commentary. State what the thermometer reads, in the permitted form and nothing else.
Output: -8,°C
